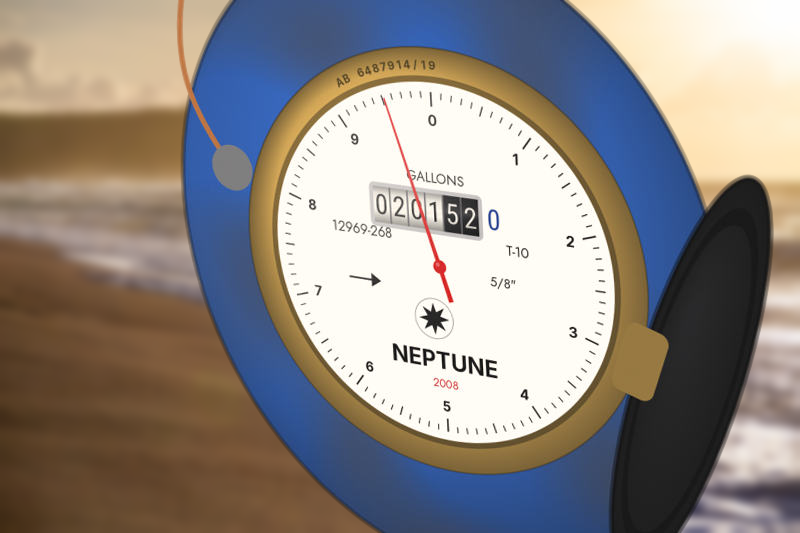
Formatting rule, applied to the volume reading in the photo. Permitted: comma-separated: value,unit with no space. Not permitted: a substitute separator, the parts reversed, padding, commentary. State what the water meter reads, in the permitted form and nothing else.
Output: 201519.5,gal
